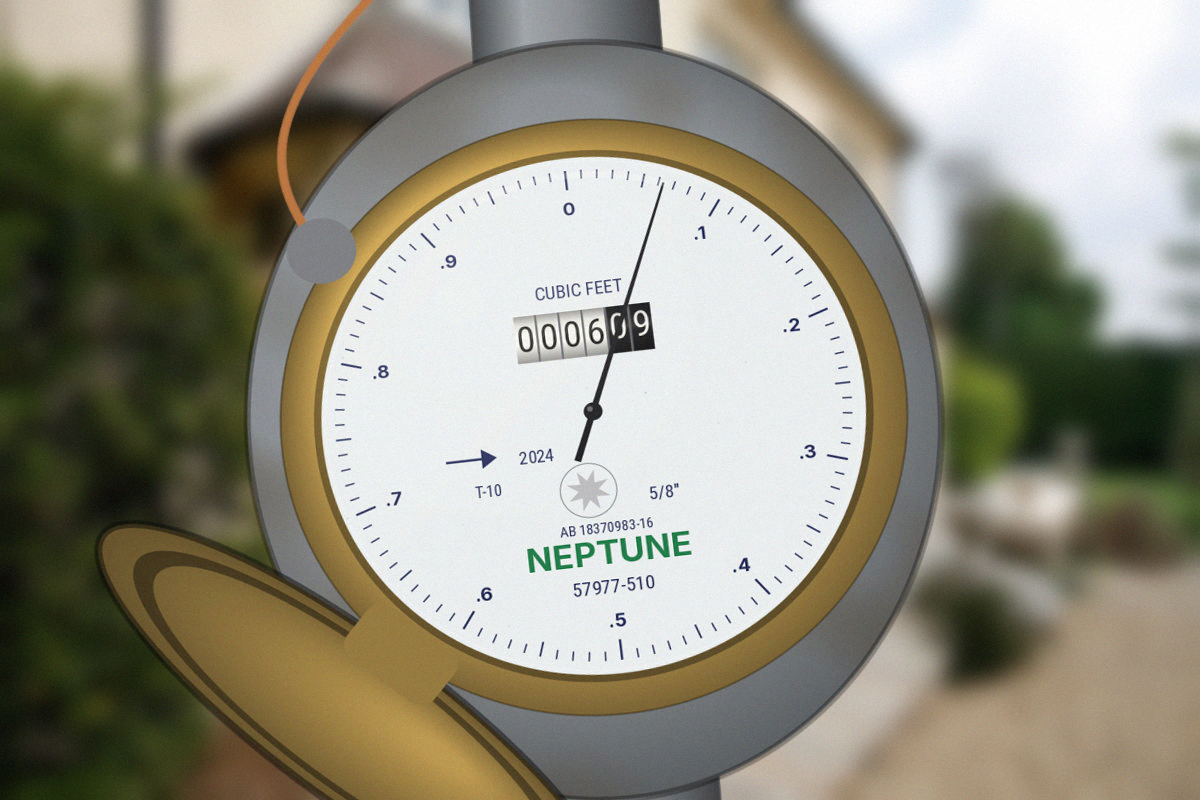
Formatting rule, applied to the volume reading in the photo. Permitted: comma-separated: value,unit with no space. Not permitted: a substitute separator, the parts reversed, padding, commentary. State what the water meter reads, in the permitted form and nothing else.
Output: 609.06,ft³
